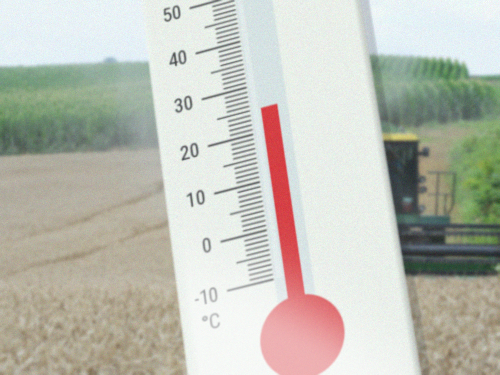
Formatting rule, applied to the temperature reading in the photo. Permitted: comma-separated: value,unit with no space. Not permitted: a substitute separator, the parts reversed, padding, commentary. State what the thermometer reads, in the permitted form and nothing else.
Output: 25,°C
